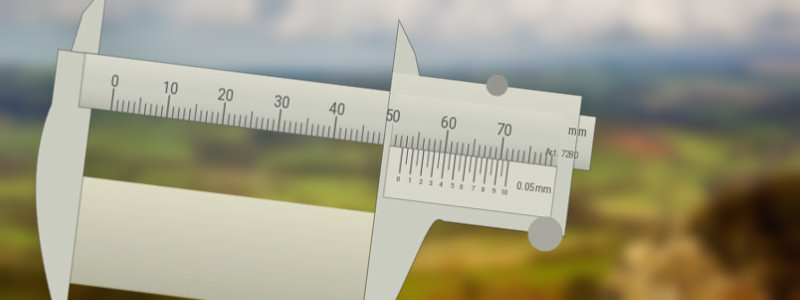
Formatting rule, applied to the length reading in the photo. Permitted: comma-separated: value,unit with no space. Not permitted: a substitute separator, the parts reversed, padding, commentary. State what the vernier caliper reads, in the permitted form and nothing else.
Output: 52.4,mm
